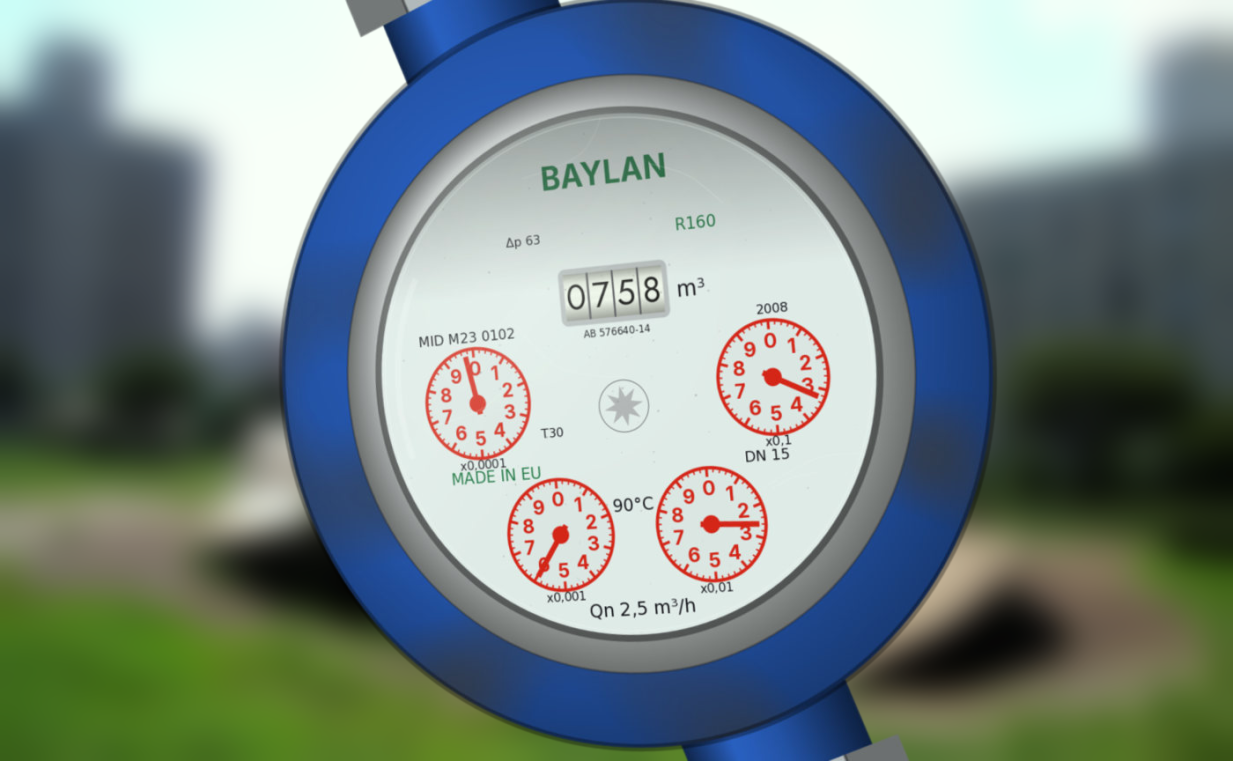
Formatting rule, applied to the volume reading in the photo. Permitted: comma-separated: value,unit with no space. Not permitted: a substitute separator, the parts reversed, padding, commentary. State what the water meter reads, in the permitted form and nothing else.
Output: 758.3259,m³
